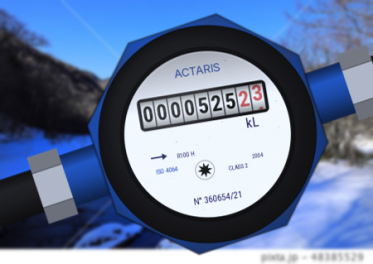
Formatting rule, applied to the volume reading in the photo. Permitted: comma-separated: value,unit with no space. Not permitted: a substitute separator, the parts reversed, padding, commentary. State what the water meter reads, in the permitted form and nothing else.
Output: 525.23,kL
